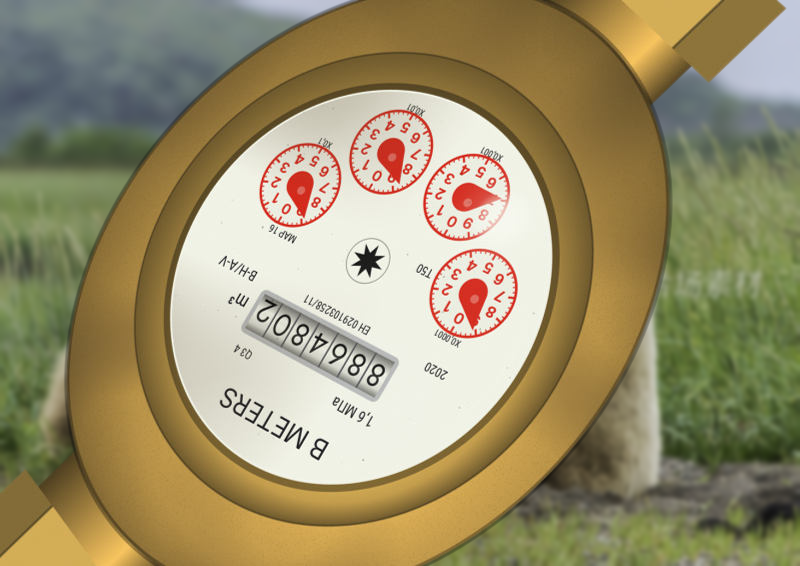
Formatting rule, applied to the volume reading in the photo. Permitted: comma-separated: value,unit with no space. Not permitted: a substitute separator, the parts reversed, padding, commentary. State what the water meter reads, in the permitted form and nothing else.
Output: 8864801.8869,m³
